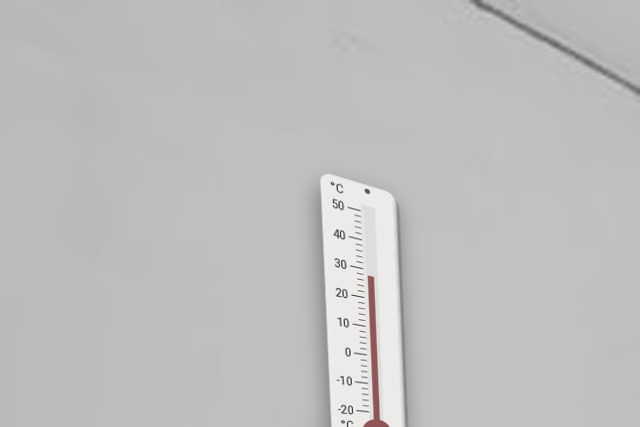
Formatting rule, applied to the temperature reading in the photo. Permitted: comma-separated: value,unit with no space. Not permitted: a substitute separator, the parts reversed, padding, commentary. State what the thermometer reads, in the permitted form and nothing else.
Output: 28,°C
